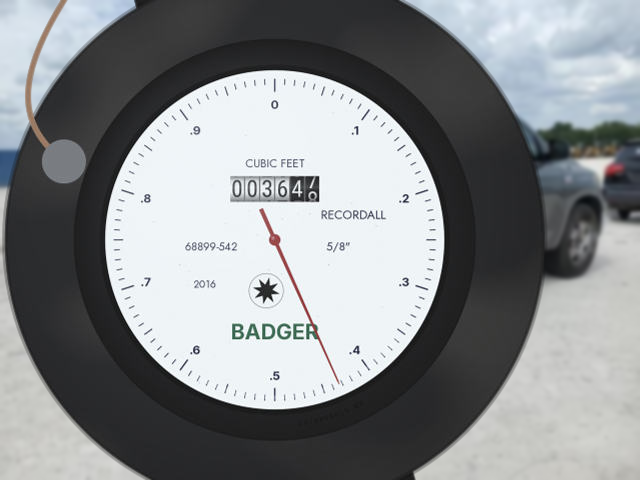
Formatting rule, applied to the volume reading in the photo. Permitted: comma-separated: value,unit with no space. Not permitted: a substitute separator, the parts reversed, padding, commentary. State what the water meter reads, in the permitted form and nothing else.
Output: 3647.43,ft³
